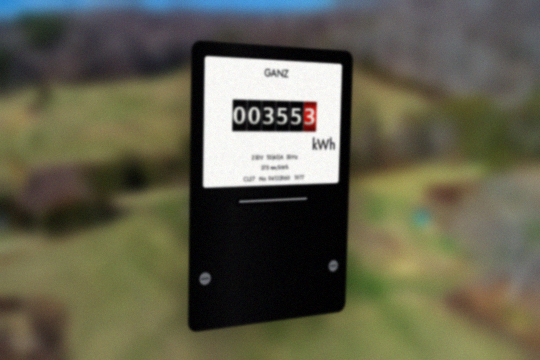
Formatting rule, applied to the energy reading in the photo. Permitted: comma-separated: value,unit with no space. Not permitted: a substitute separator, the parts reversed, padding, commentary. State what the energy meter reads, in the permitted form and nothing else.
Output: 355.3,kWh
